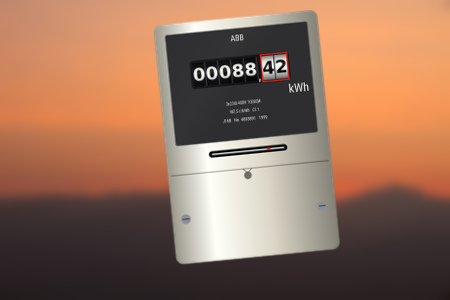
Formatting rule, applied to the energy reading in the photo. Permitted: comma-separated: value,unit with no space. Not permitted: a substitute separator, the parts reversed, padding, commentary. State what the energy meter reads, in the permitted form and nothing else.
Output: 88.42,kWh
